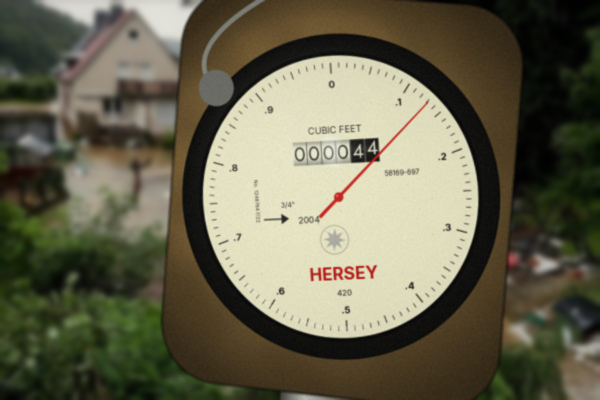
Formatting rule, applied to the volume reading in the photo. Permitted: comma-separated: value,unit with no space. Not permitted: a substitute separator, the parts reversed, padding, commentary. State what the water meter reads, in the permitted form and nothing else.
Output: 44.13,ft³
